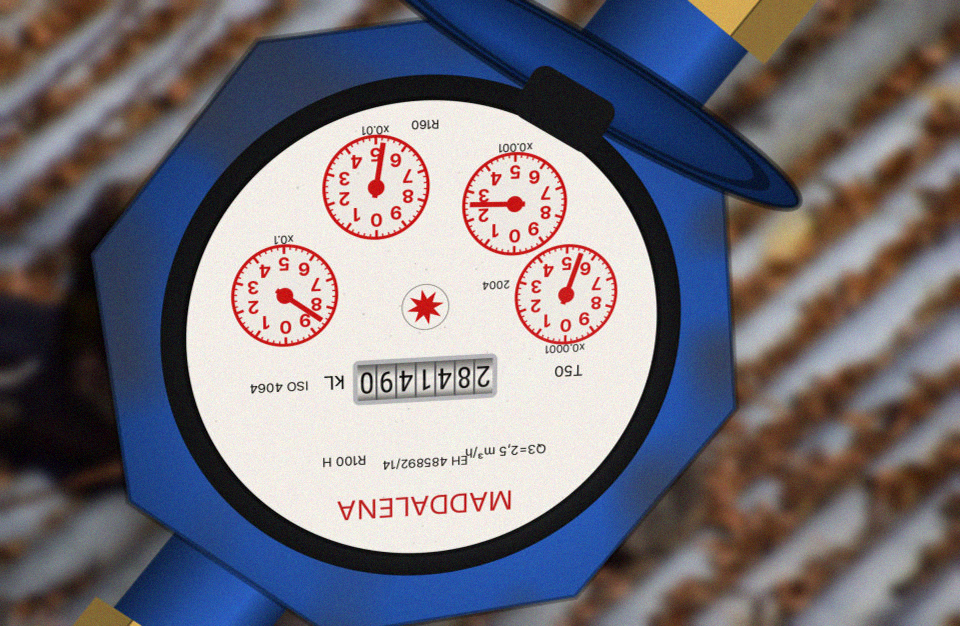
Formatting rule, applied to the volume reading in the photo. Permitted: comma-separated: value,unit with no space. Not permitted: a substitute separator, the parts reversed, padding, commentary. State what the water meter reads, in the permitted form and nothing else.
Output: 2841490.8525,kL
